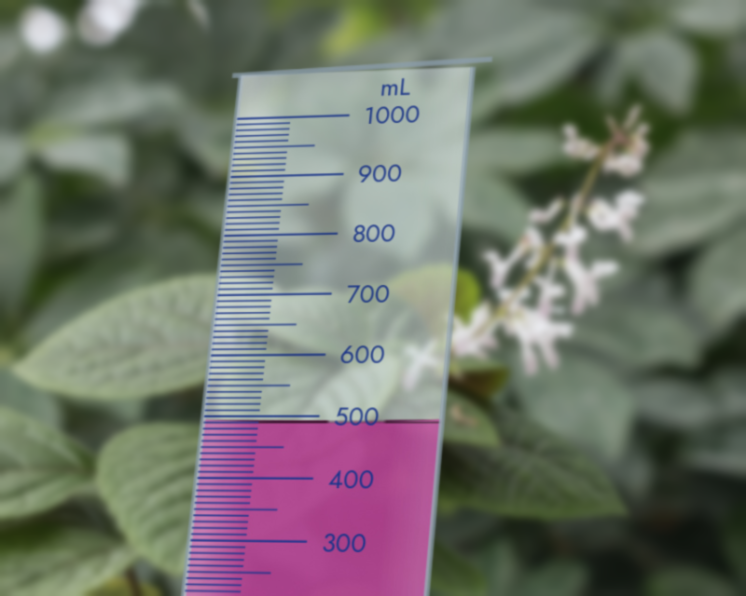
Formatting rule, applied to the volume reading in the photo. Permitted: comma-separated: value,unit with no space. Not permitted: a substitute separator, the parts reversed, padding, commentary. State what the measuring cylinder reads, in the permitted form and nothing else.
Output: 490,mL
